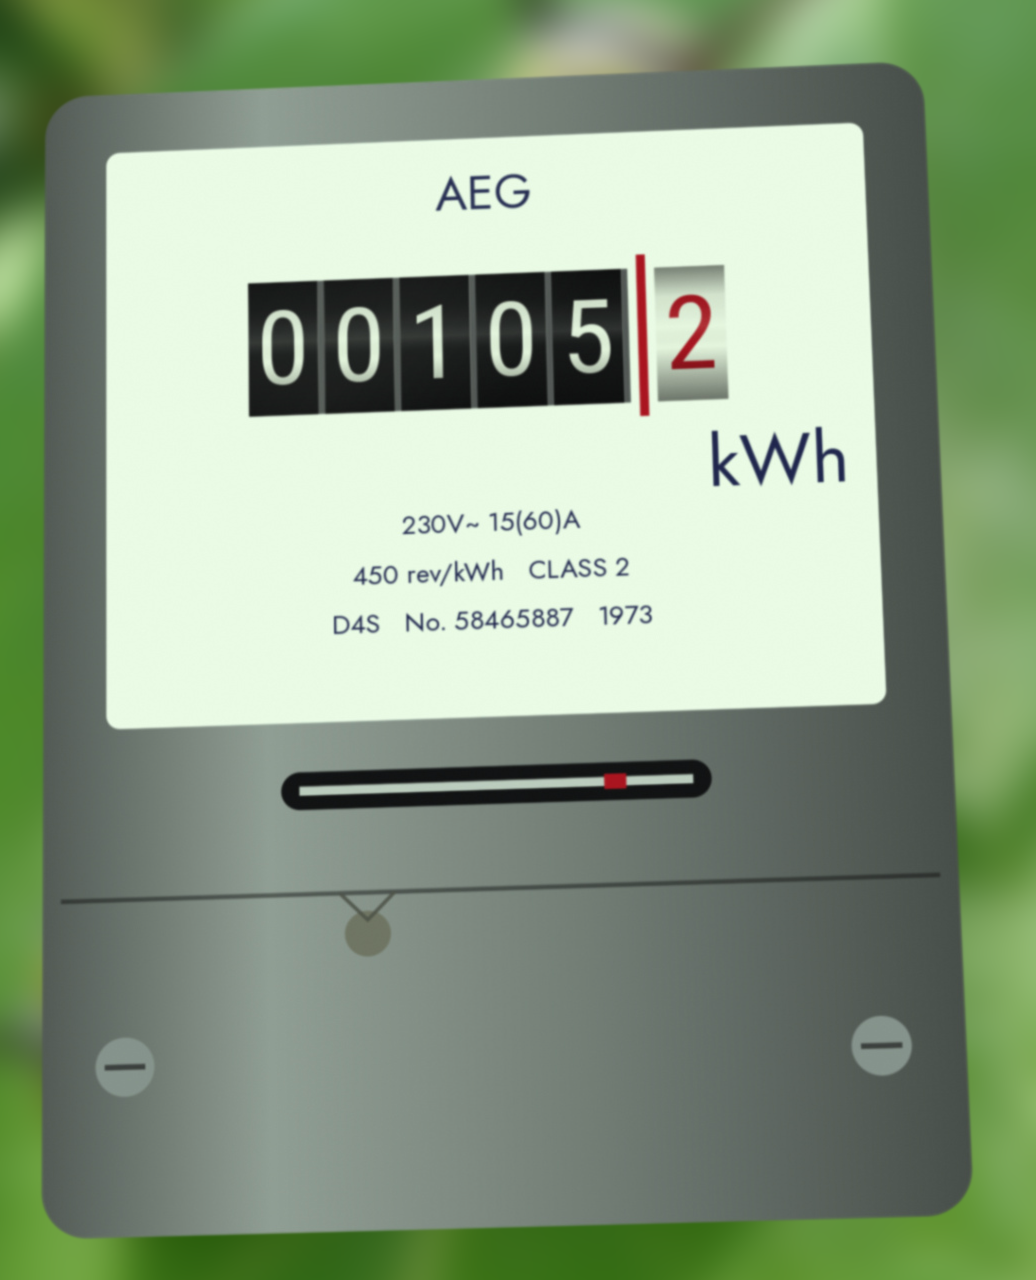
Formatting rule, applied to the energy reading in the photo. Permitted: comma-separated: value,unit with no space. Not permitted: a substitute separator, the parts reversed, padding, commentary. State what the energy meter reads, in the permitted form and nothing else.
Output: 105.2,kWh
